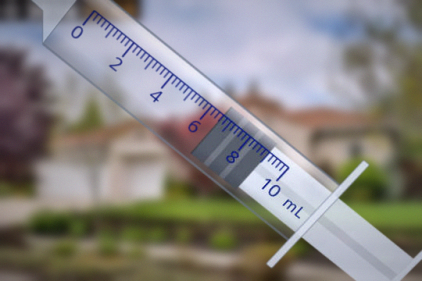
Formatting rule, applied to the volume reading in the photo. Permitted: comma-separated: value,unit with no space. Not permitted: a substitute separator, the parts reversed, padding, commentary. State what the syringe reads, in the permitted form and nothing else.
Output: 6.6,mL
